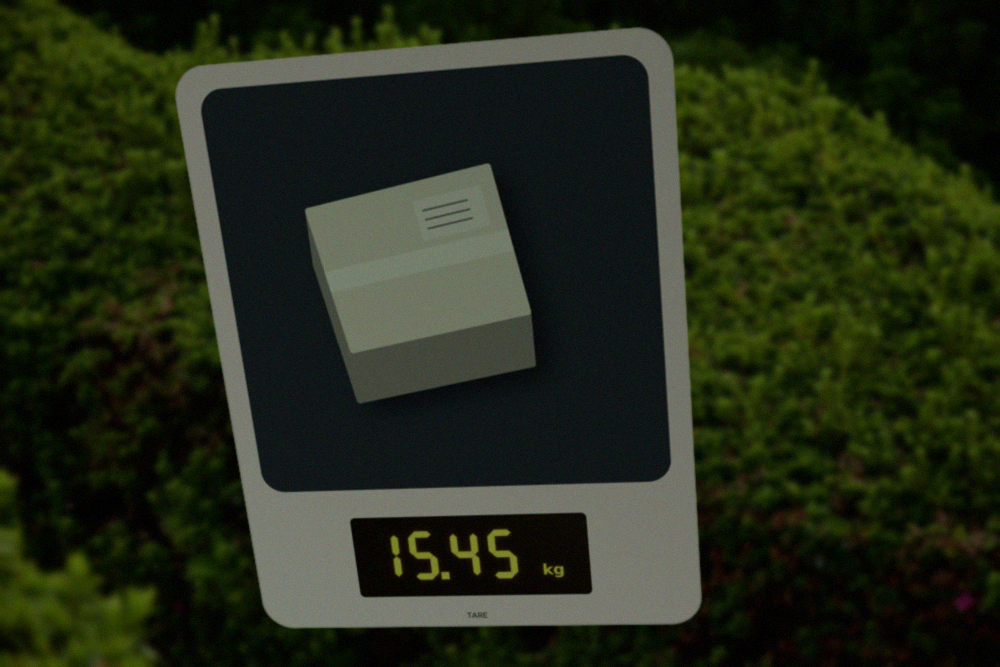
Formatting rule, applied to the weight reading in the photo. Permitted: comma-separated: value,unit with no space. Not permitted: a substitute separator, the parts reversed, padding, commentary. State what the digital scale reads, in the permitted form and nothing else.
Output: 15.45,kg
